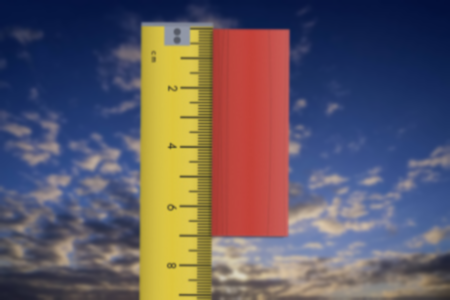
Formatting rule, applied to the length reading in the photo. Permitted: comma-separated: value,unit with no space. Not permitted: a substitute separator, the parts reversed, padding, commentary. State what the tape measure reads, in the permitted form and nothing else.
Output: 7,cm
